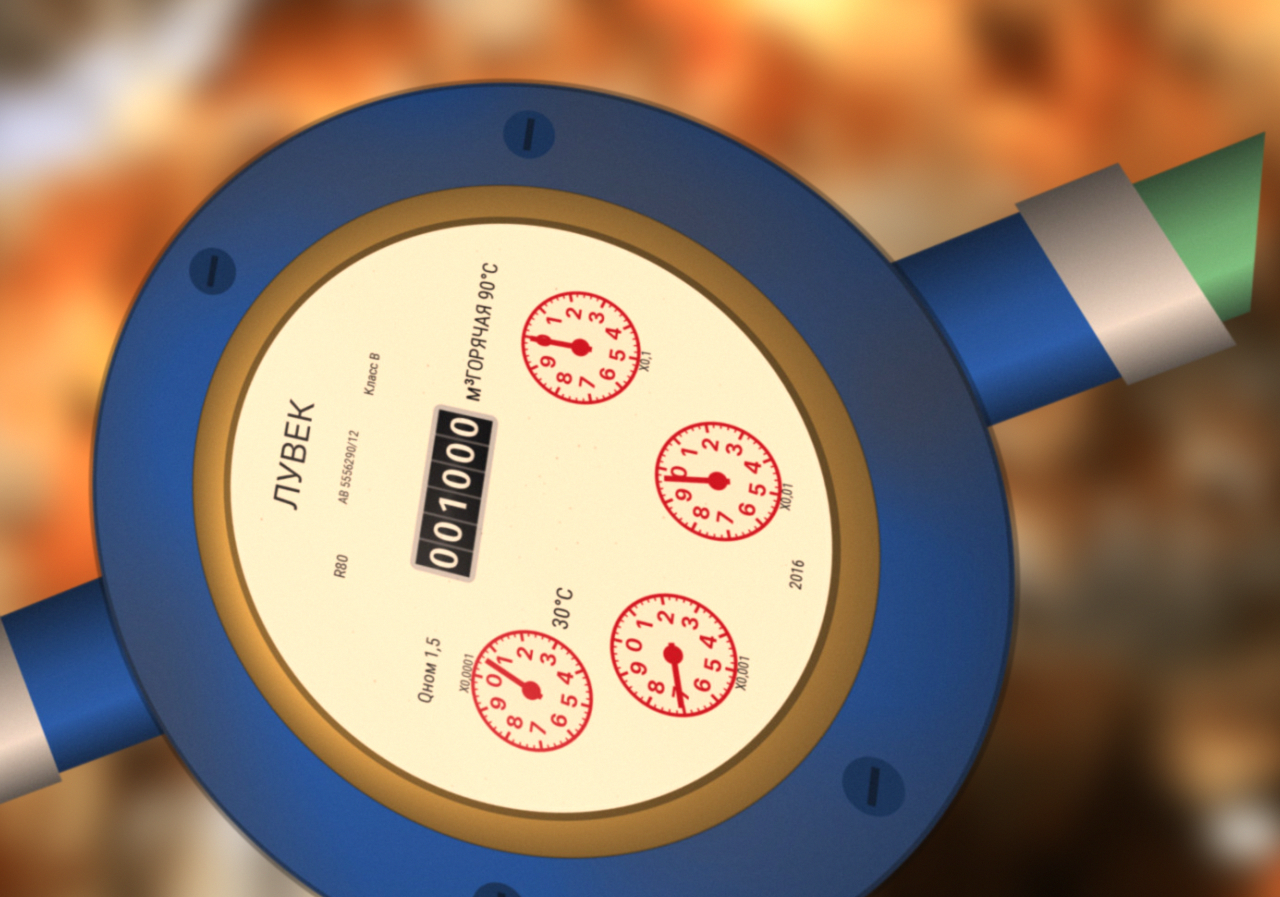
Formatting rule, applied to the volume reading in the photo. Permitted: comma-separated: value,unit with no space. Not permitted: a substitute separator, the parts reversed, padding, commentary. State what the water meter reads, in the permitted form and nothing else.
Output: 999.9970,m³
